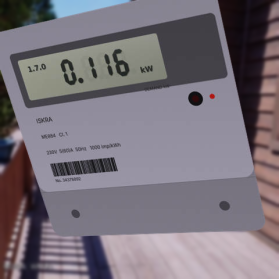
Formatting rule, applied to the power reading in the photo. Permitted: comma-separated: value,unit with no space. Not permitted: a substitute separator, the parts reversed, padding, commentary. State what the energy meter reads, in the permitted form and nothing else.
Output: 0.116,kW
